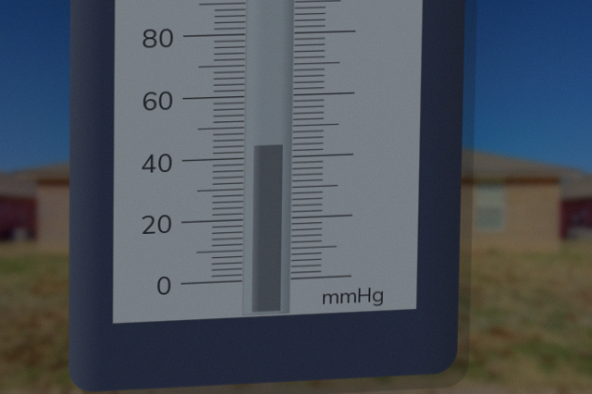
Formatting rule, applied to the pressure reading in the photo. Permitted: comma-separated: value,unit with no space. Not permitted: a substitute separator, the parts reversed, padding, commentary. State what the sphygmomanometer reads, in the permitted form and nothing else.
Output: 44,mmHg
